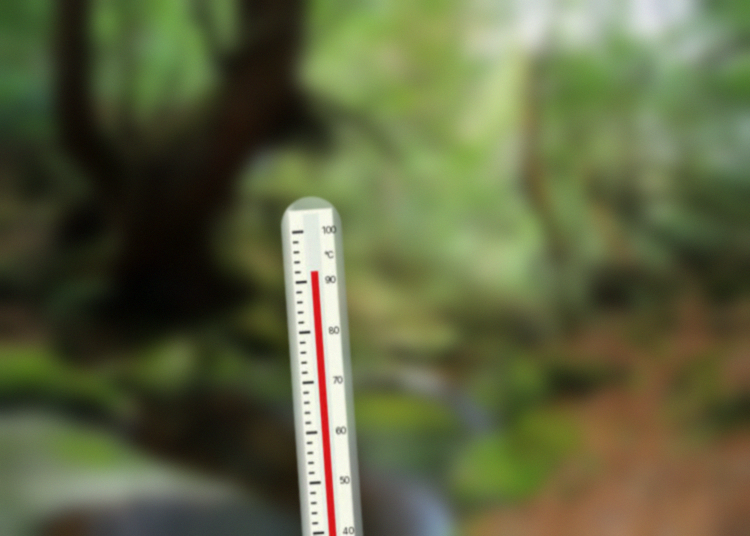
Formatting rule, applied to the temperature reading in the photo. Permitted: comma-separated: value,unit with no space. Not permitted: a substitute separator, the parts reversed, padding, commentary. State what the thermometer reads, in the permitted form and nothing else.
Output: 92,°C
